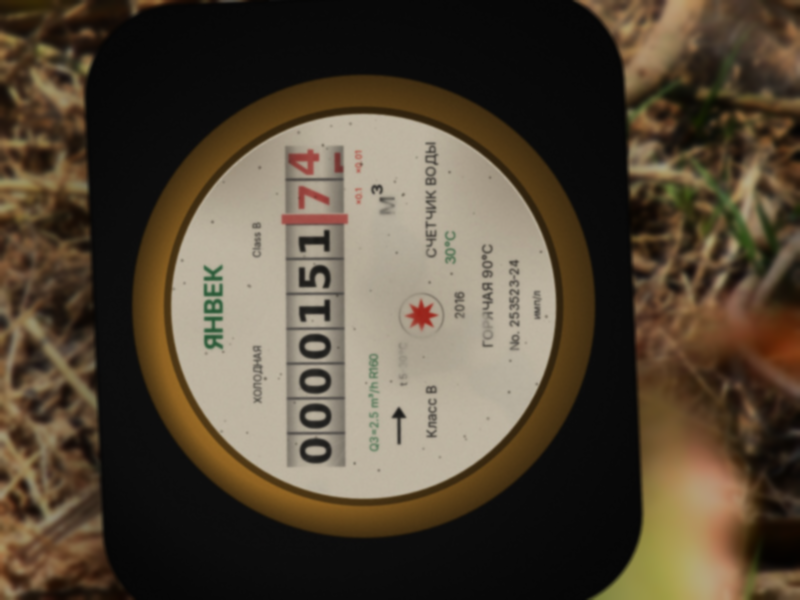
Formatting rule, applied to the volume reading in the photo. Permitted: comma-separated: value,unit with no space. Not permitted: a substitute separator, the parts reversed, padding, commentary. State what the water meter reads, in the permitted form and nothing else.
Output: 151.74,m³
